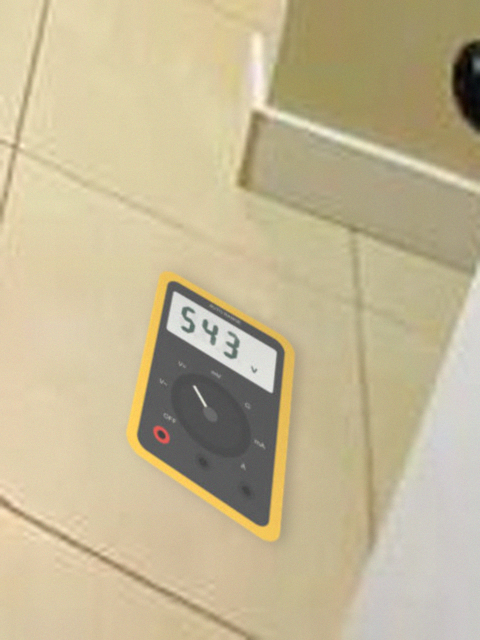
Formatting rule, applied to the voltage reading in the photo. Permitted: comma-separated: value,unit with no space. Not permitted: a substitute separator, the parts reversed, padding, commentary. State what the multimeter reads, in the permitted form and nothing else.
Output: 543,V
